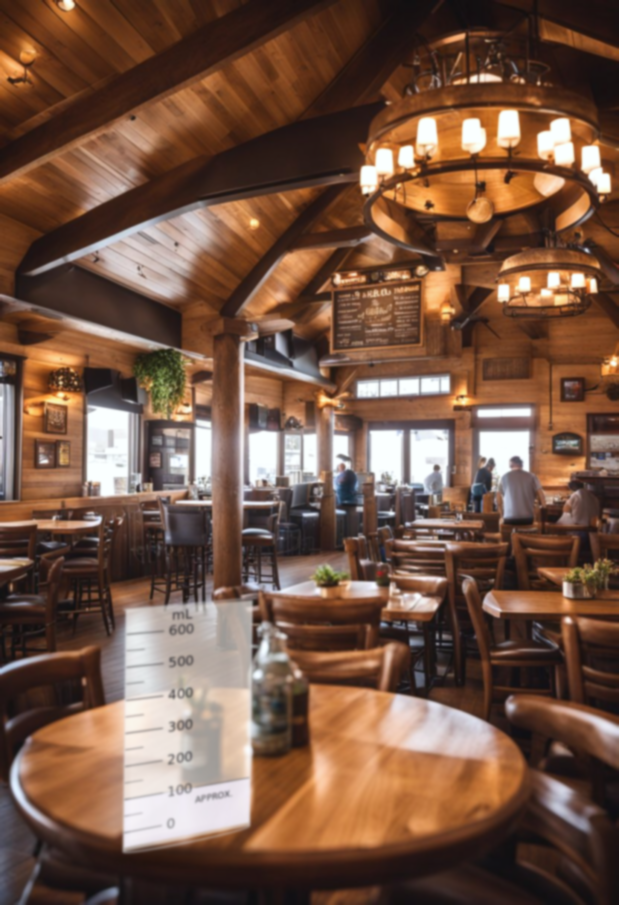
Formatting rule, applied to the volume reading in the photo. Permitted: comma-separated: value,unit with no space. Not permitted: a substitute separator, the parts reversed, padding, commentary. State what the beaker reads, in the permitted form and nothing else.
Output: 100,mL
